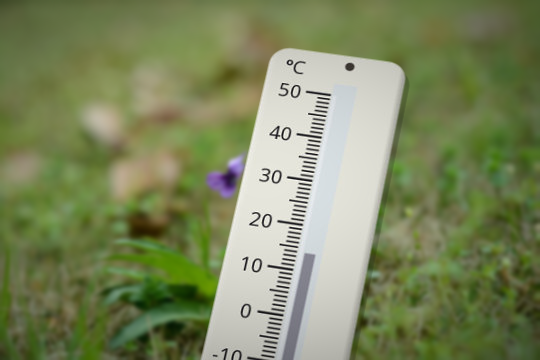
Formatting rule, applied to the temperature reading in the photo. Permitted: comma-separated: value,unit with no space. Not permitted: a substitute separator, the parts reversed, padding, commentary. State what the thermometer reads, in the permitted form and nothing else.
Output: 14,°C
